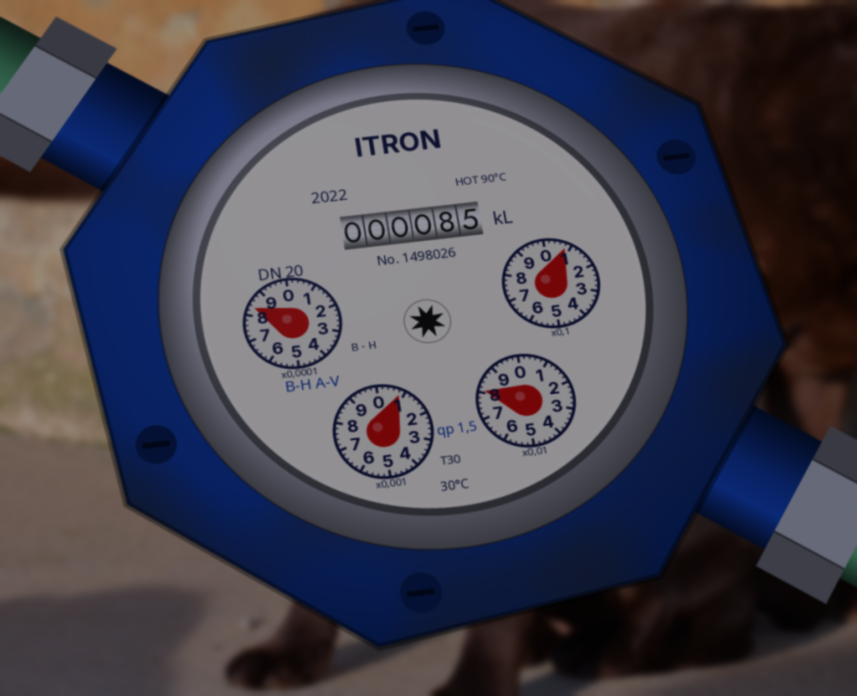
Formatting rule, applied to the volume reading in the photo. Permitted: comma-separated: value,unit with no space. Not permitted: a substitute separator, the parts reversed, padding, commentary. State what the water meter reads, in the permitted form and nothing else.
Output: 85.0808,kL
